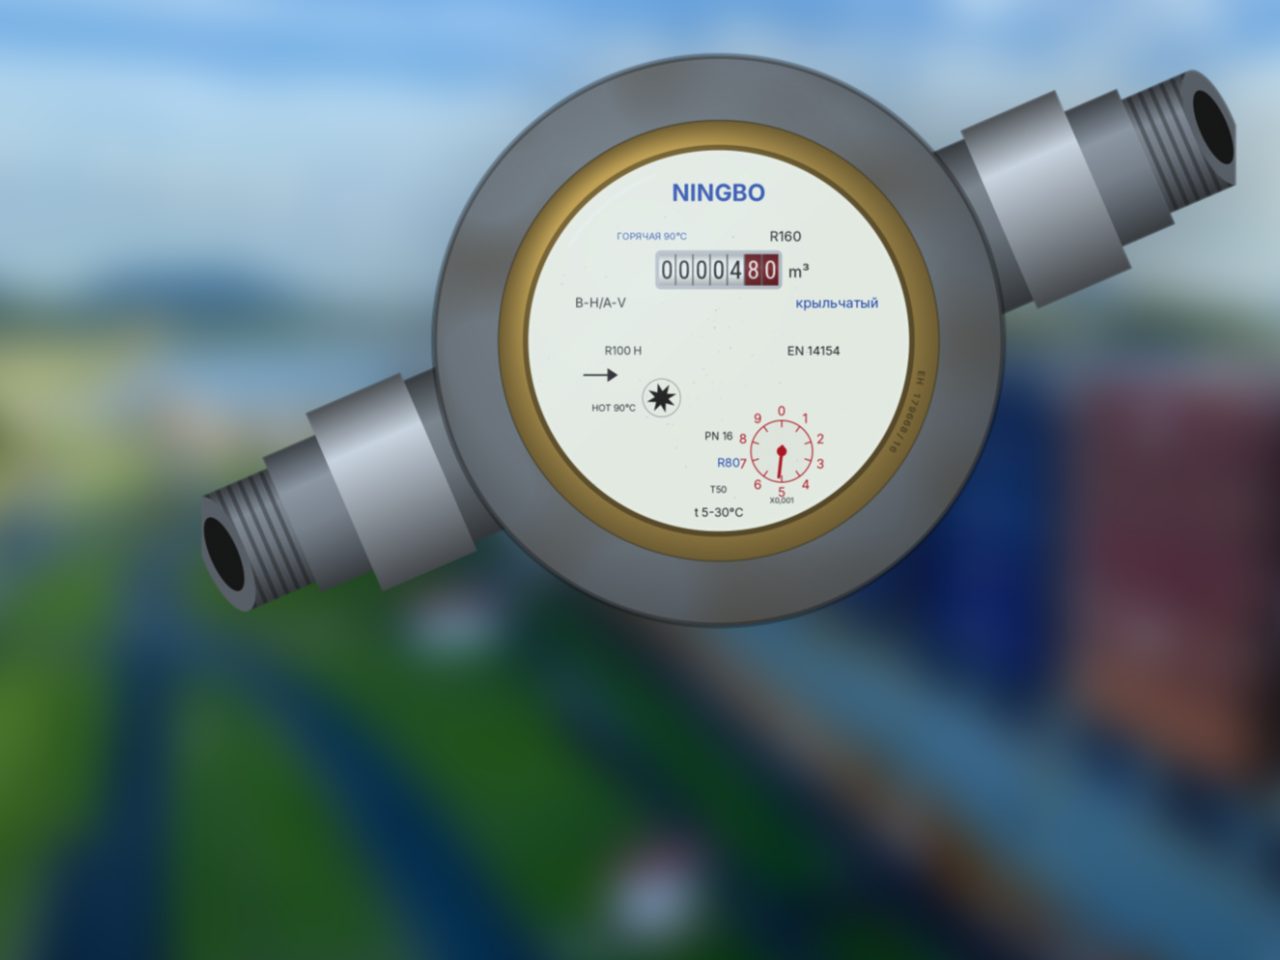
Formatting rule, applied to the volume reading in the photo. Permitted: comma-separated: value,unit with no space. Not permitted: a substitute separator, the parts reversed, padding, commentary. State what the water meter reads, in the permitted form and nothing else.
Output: 4.805,m³
